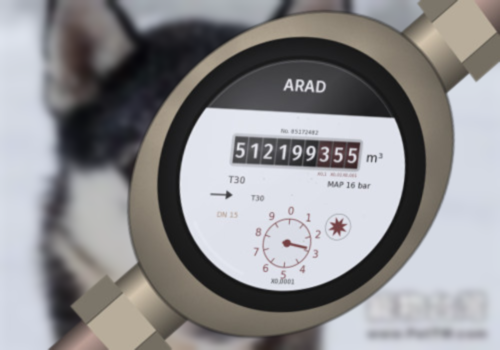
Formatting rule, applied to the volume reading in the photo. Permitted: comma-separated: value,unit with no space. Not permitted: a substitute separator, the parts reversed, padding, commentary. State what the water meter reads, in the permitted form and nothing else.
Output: 512199.3552,m³
